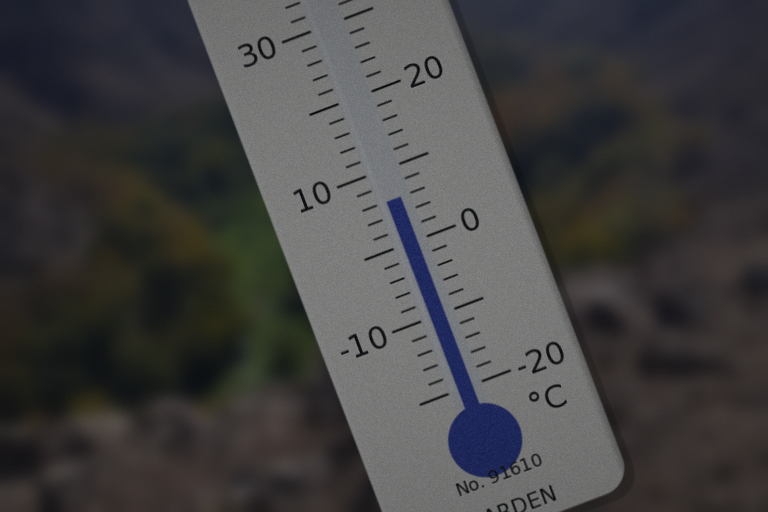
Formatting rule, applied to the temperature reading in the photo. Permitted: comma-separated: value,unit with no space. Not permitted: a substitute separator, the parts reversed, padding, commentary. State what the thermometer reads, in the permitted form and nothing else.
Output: 6,°C
